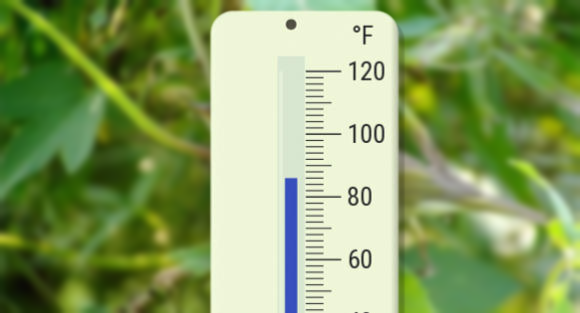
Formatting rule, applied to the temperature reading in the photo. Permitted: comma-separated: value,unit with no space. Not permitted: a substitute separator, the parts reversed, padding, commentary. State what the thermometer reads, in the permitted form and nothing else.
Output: 86,°F
